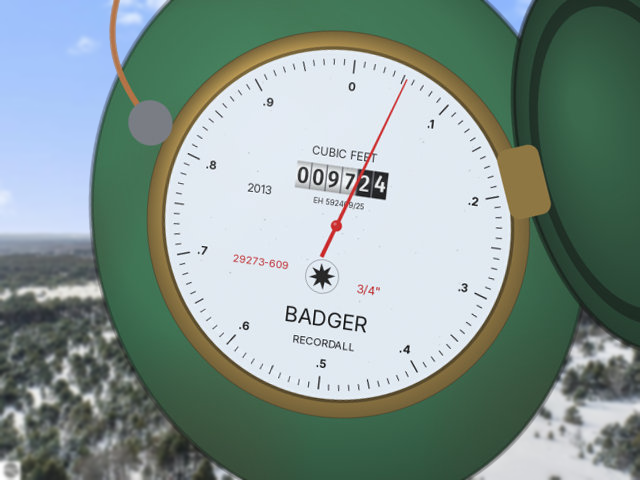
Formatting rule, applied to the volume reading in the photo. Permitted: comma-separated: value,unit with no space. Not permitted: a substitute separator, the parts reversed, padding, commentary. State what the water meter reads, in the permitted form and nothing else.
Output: 9724.05,ft³
